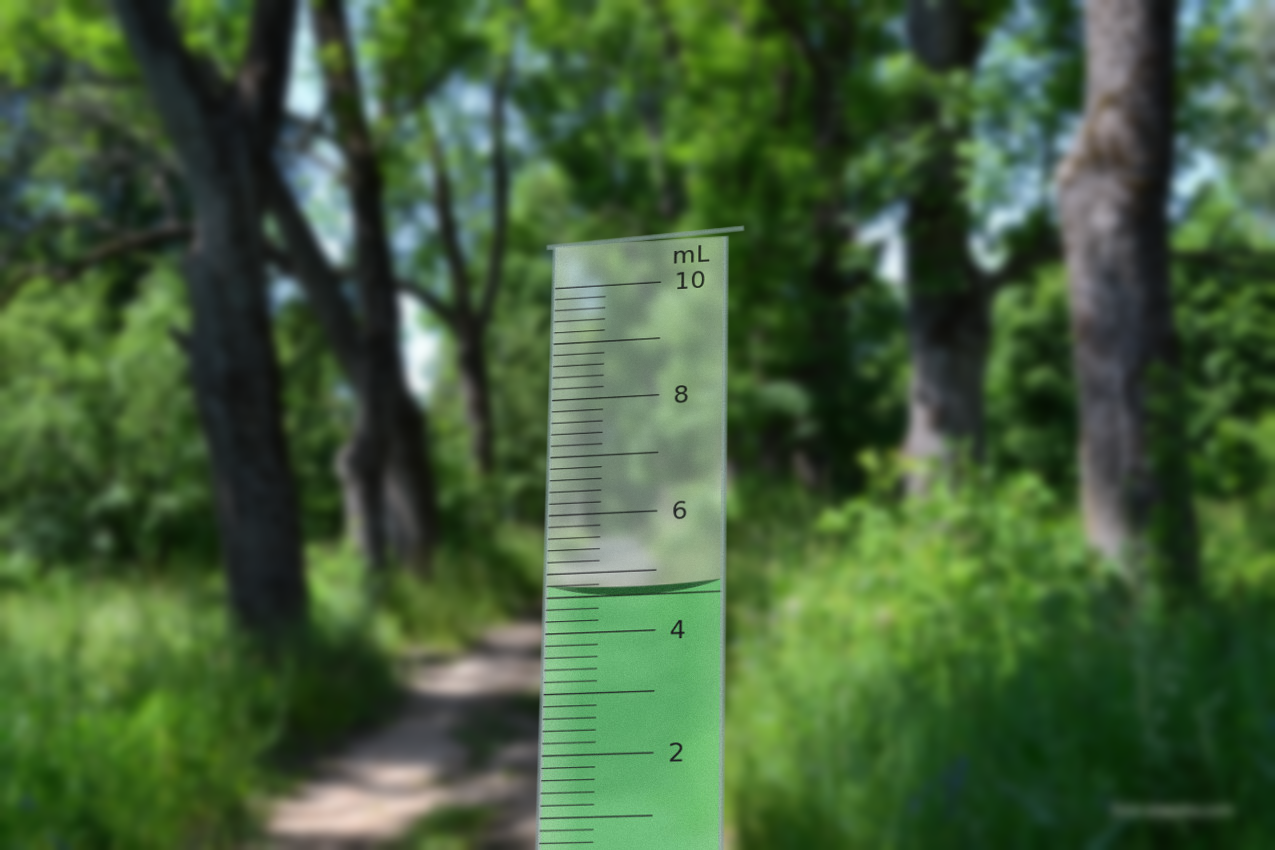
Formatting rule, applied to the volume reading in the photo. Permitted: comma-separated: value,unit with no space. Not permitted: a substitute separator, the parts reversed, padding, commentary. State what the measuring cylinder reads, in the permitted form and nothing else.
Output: 4.6,mL
